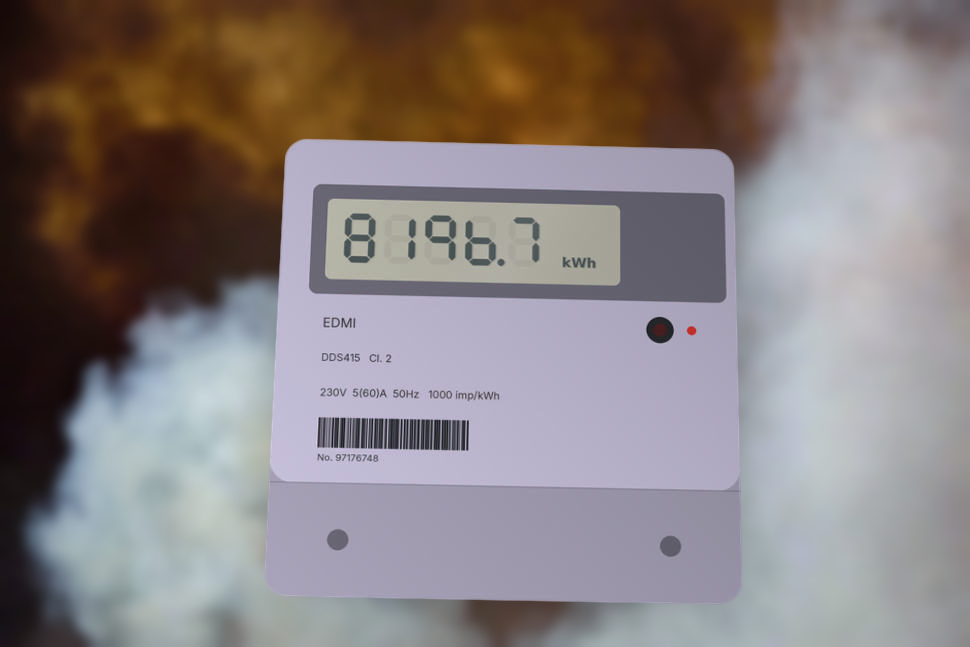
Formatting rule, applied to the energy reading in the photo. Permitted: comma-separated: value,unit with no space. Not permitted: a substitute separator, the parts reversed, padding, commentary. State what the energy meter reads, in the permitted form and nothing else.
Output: 8196.7,kWh
